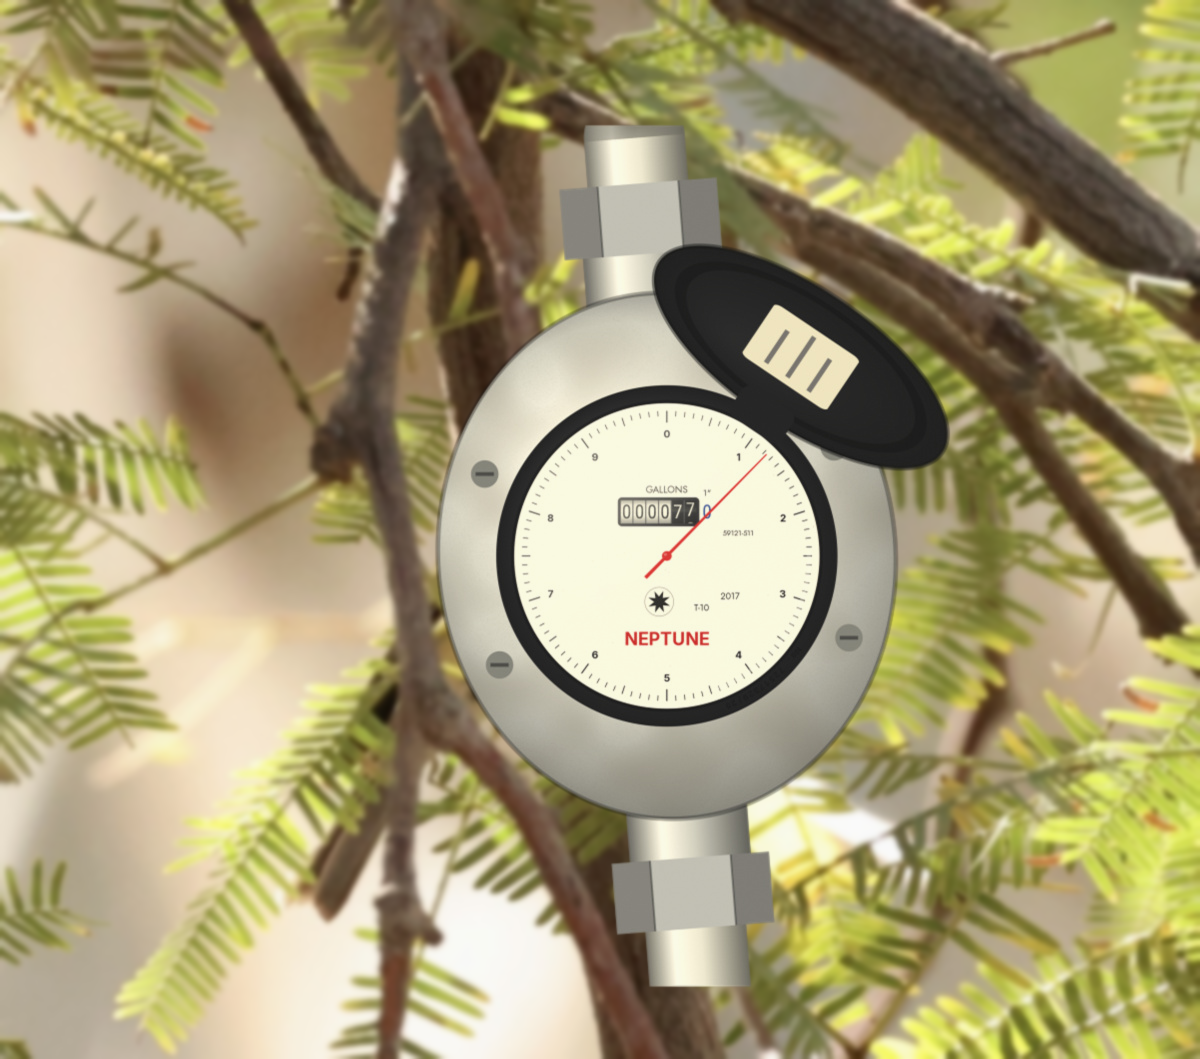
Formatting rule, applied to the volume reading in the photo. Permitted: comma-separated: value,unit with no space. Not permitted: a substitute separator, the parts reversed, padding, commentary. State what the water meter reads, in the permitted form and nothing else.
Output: 771.2,gal
